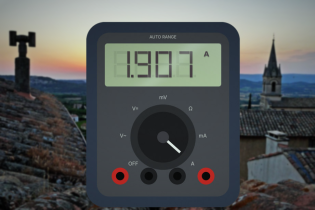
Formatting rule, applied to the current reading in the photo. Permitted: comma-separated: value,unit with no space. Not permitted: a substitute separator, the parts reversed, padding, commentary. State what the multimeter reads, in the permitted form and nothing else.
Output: 1.907,A
